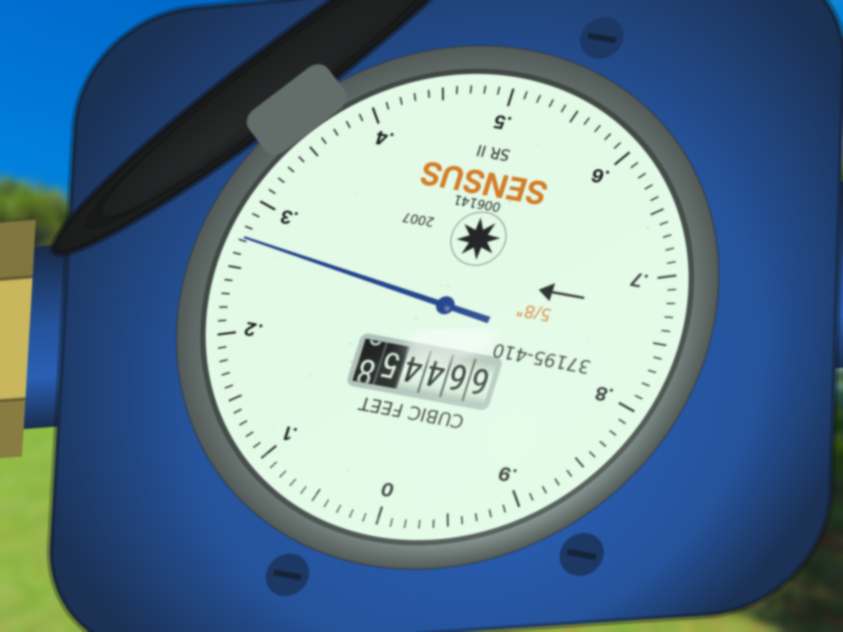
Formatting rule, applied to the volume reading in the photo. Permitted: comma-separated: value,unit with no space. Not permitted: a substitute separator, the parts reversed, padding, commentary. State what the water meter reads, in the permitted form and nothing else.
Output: 664458.27,ft³
